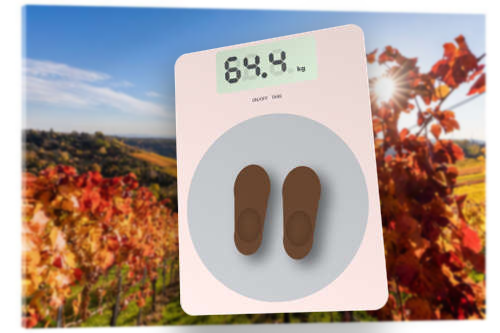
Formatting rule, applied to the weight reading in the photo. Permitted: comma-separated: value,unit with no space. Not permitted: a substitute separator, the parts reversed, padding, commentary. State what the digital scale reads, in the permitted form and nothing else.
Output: 64.4,kg
